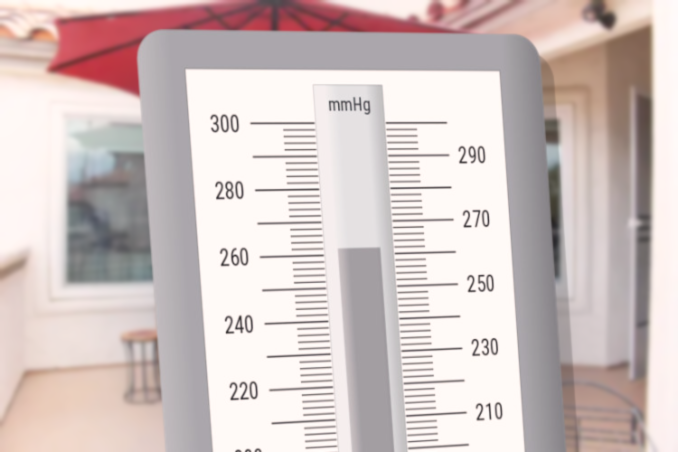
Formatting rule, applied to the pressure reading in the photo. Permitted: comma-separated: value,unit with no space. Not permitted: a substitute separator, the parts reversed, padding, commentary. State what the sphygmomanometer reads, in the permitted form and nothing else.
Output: 262,mmHg
